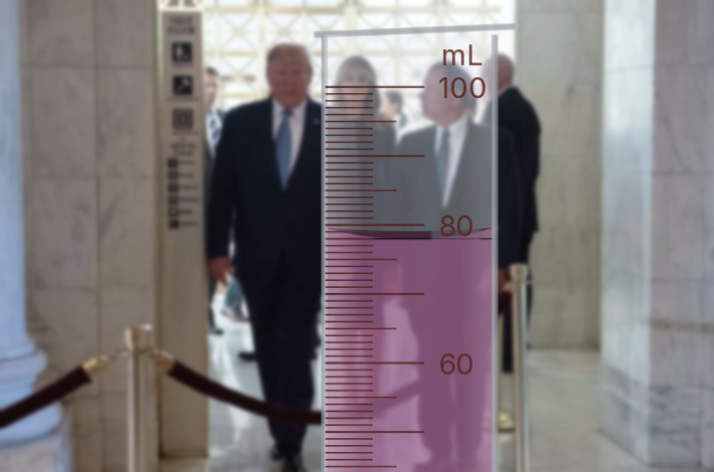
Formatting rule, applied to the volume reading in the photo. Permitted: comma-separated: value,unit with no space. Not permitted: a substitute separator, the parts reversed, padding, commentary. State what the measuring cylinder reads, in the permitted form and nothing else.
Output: 78,mL
